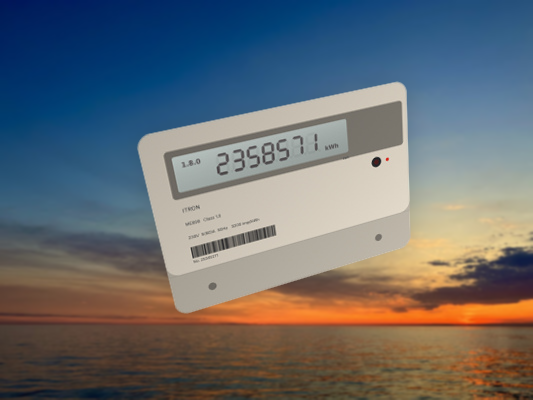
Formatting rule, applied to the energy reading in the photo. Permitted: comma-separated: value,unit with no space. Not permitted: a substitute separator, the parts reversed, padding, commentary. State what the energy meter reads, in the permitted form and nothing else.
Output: 2358571,kWh
